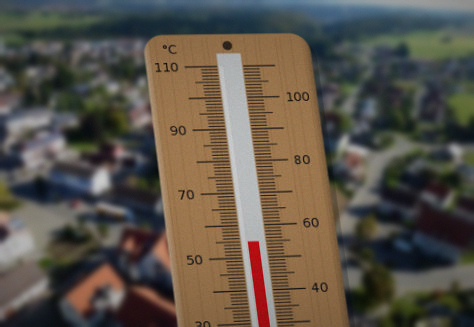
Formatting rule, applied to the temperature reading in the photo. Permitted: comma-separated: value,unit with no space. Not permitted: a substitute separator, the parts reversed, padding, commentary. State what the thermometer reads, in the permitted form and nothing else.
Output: 55,°C
